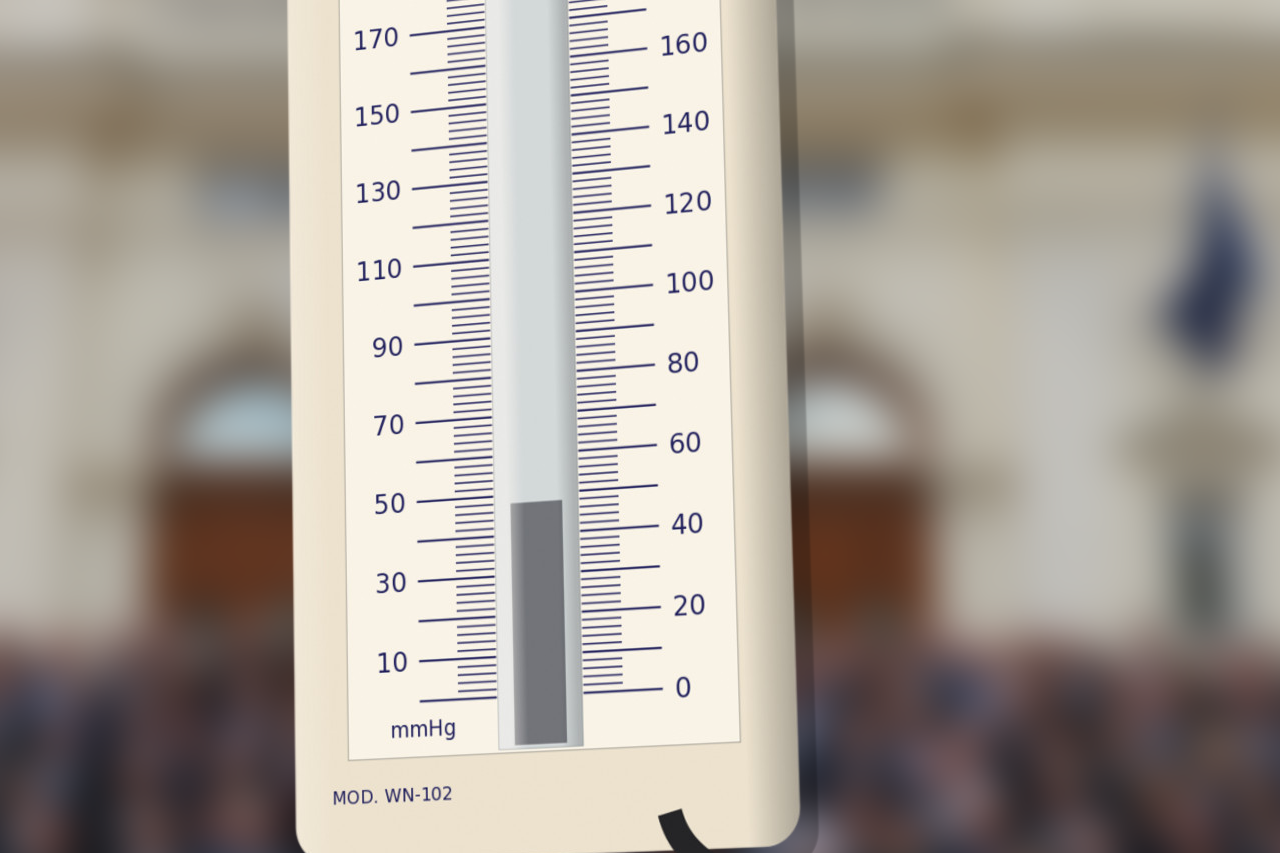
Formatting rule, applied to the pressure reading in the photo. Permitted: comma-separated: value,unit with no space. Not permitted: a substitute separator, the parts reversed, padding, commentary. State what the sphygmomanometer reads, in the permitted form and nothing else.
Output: 48,mmHg
